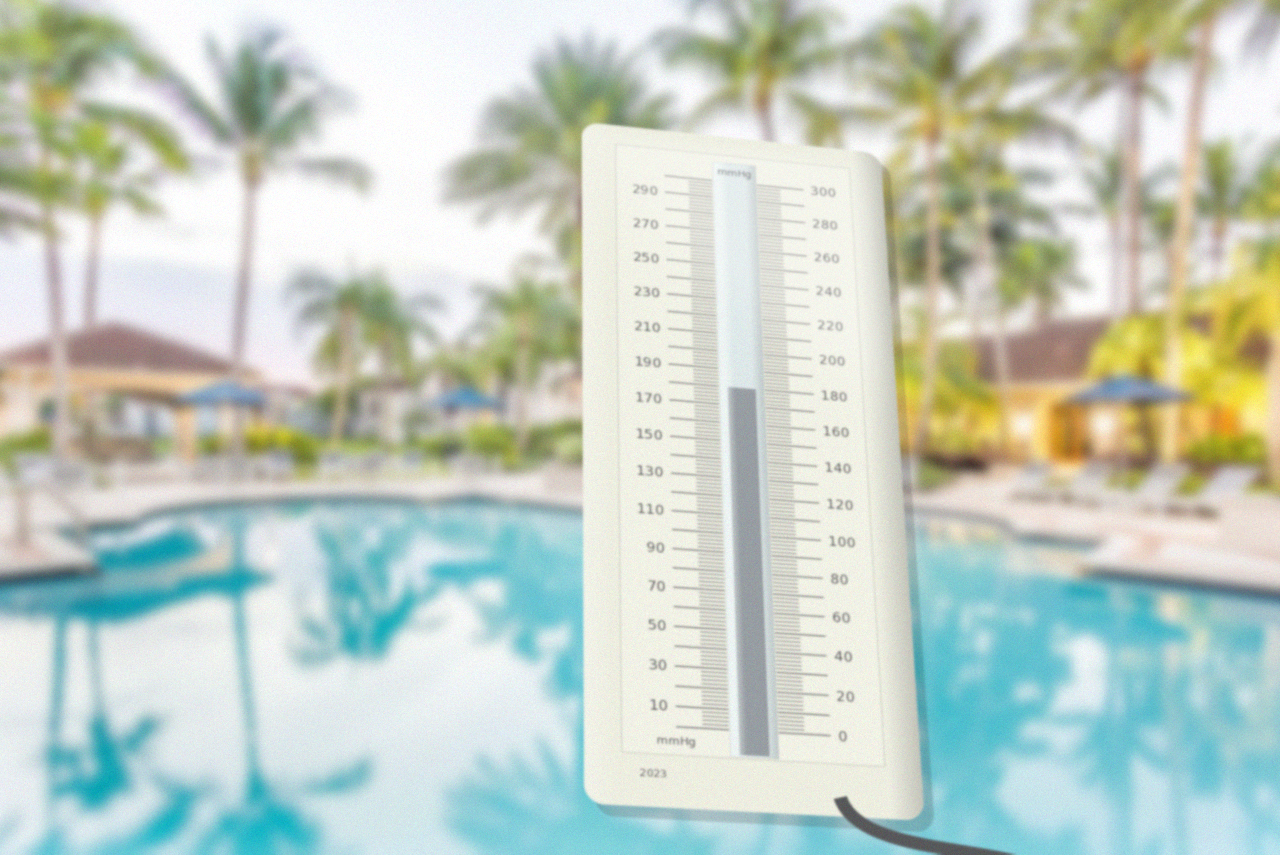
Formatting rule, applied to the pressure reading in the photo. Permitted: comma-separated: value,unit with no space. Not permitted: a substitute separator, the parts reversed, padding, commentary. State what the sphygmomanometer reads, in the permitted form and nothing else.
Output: 180,mmHg
